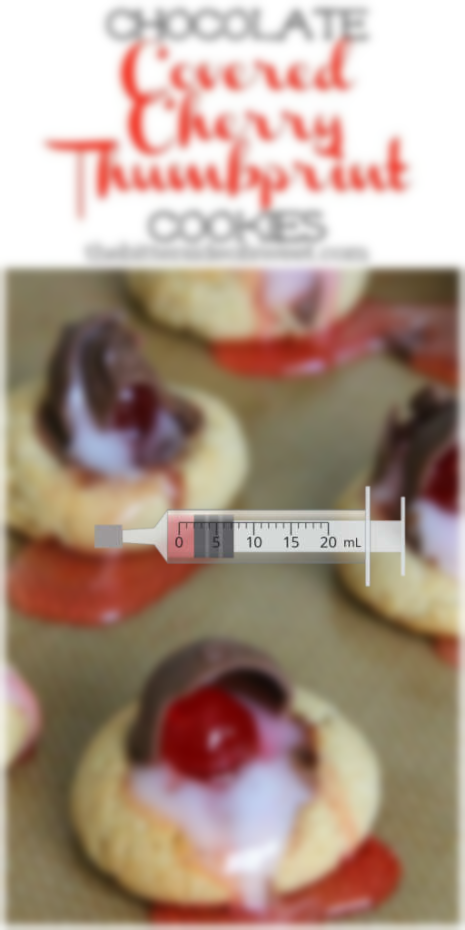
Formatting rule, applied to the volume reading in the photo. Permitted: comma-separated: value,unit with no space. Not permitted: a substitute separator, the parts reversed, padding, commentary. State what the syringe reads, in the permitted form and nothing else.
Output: 2,mL
